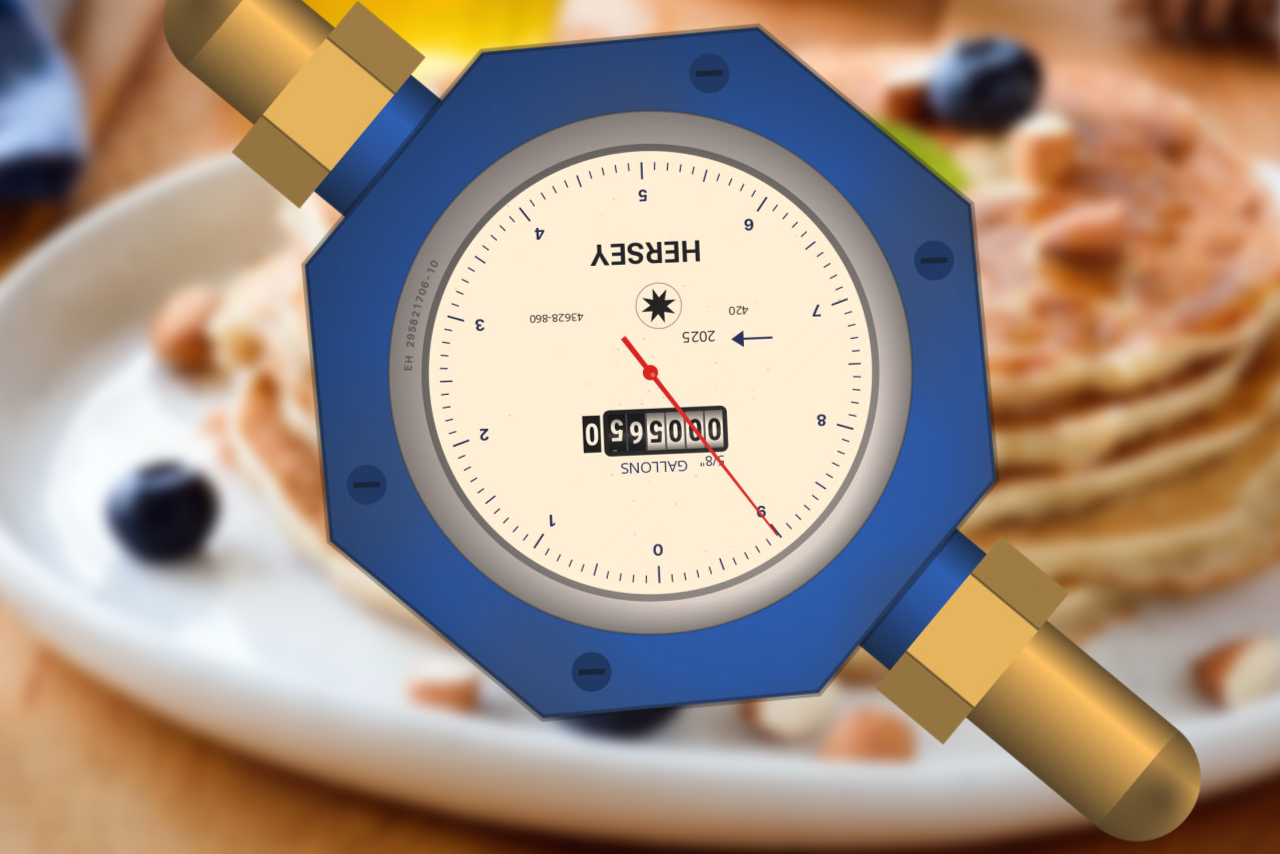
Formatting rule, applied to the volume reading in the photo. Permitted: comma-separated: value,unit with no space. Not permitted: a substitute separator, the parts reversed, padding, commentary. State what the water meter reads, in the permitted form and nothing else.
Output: 5649.0,gal
